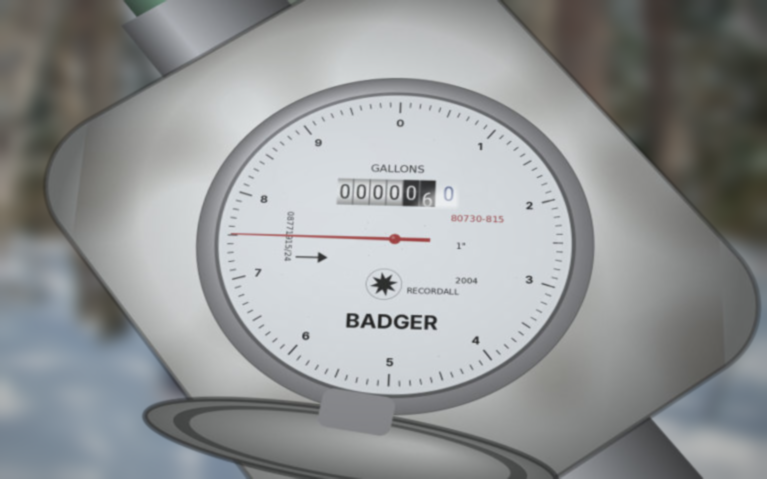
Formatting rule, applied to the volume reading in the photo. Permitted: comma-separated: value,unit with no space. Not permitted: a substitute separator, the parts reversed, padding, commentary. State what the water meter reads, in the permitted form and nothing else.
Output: 57.5,gal
